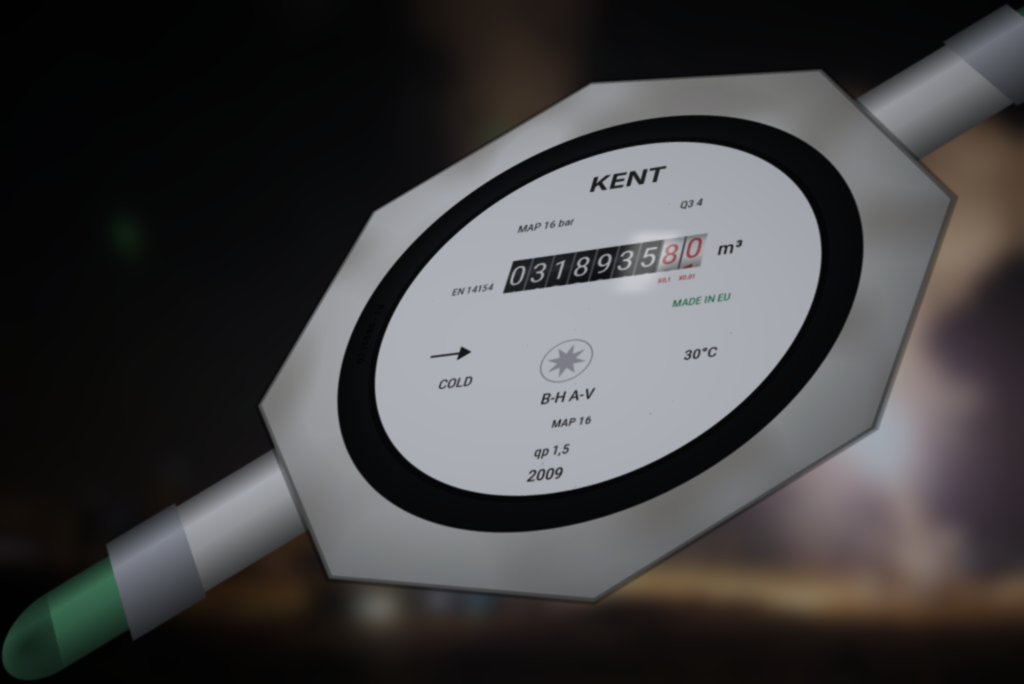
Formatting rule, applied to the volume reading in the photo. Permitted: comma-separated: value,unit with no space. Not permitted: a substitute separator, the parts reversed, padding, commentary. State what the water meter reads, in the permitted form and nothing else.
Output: 318935.80,m³
